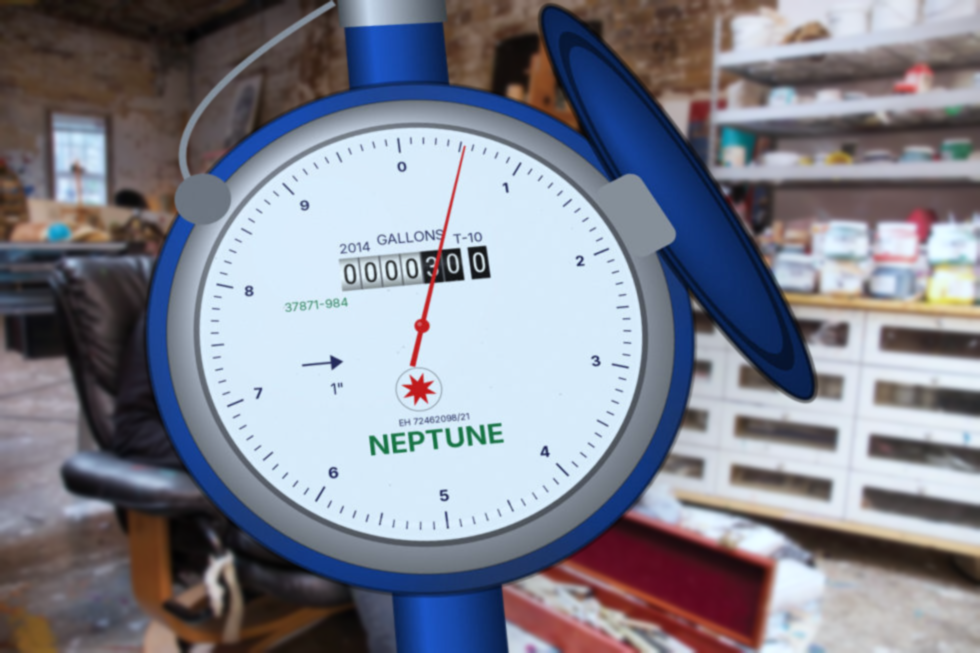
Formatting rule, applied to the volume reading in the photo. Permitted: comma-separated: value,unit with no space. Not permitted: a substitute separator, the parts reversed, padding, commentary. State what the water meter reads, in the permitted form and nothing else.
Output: 300.5,gal
